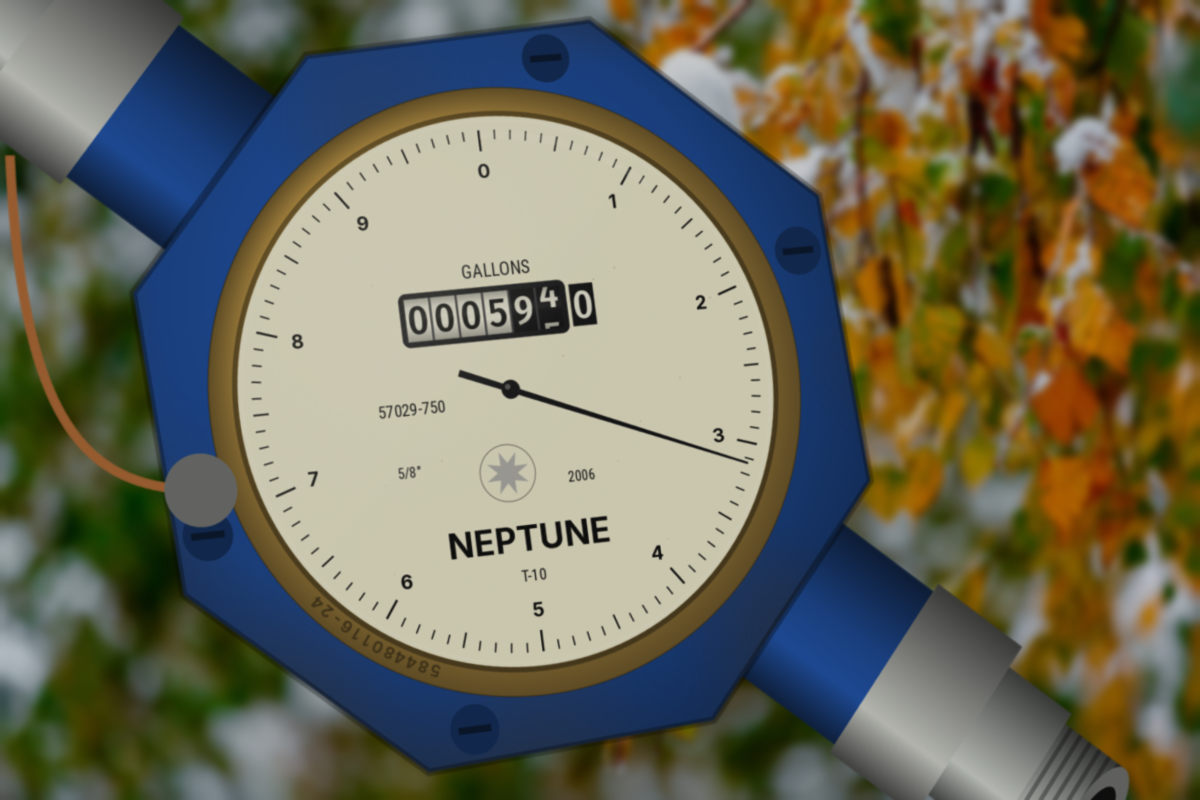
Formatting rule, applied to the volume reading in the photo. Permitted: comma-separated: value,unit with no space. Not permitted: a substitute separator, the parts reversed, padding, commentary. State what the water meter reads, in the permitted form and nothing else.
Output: 5943.1,gal
